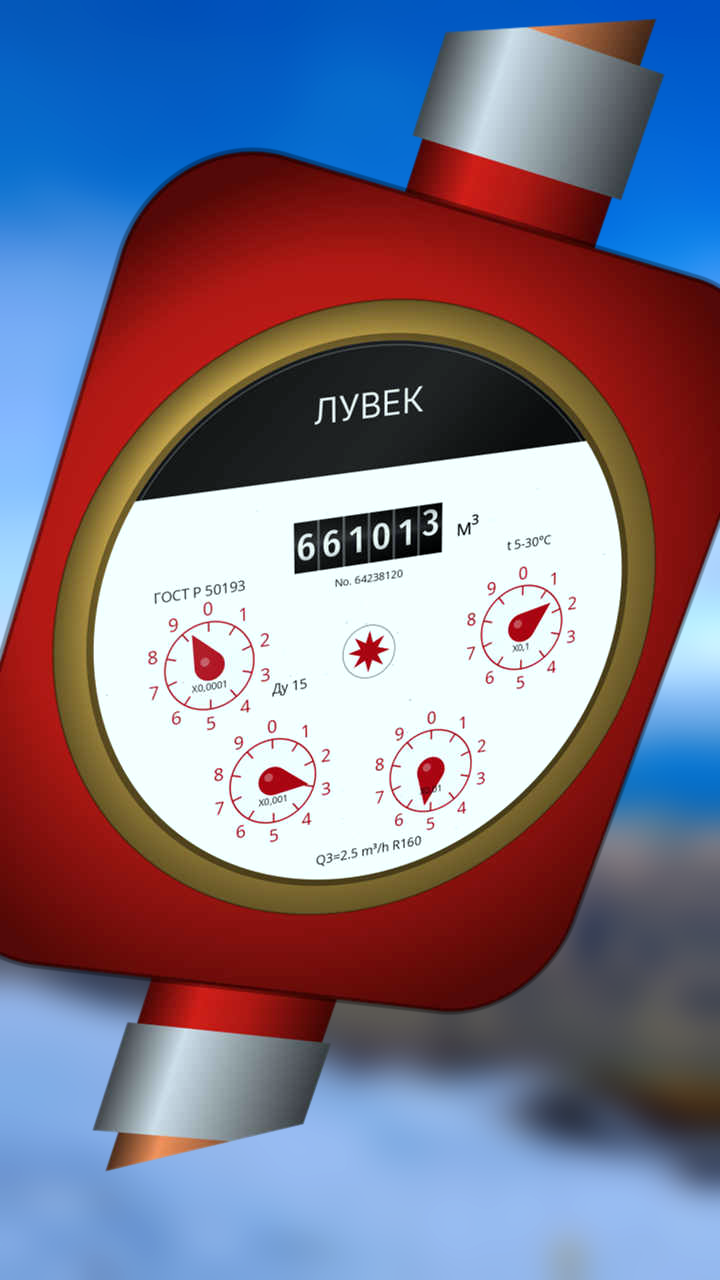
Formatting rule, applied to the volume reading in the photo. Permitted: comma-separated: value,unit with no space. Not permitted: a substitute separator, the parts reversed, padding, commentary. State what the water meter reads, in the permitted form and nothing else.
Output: 661013.1529,m³
